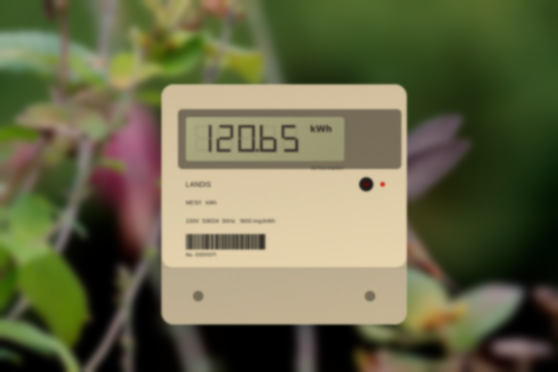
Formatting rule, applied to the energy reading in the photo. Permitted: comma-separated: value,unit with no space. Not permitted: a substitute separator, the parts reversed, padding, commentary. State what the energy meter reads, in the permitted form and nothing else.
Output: 120.65,kWh
